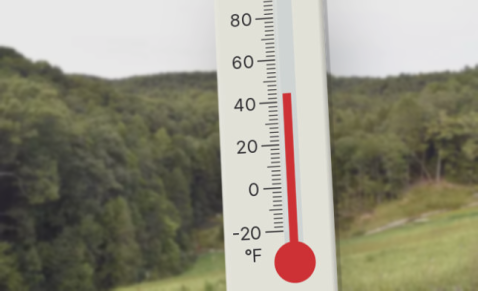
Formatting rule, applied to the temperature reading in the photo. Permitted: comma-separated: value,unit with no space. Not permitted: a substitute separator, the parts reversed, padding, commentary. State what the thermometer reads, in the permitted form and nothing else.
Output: 44,°F
